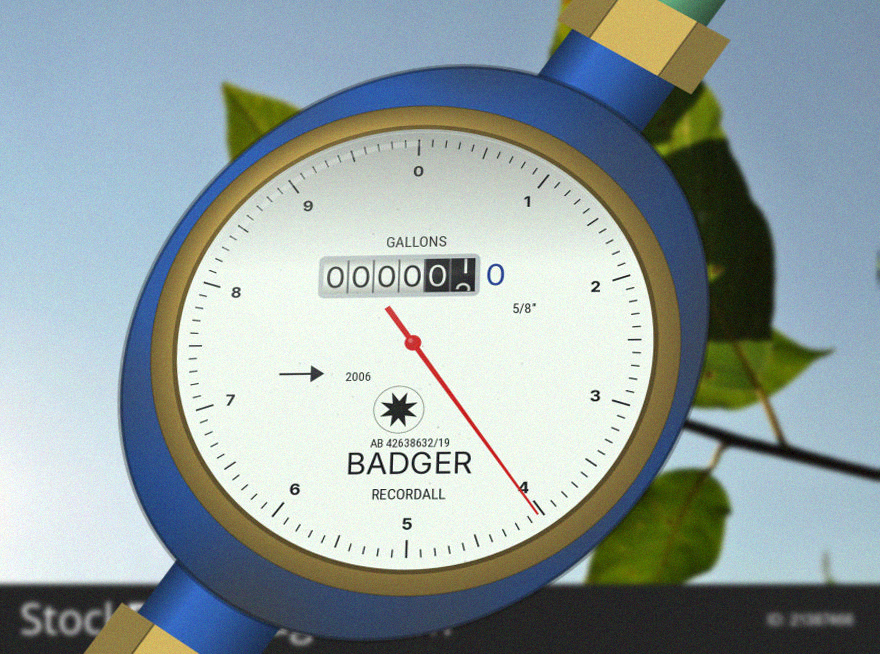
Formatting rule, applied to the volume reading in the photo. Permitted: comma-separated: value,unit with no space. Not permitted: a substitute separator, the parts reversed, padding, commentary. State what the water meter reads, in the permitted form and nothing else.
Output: 14.0,gal
